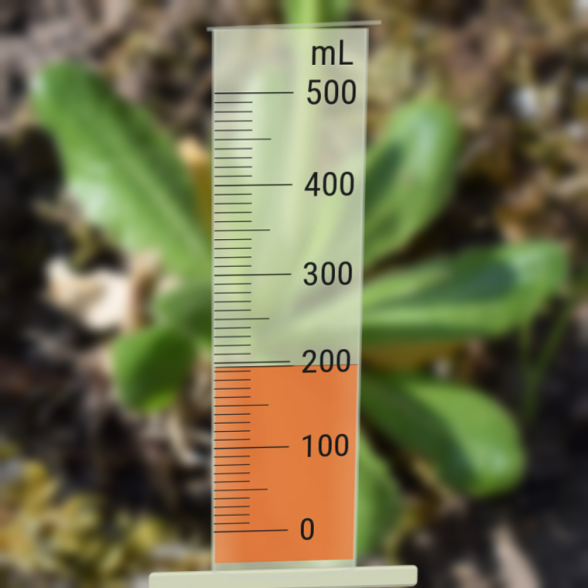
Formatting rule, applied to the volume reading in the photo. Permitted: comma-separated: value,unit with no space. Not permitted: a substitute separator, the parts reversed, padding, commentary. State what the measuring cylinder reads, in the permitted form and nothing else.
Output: 195,mL
